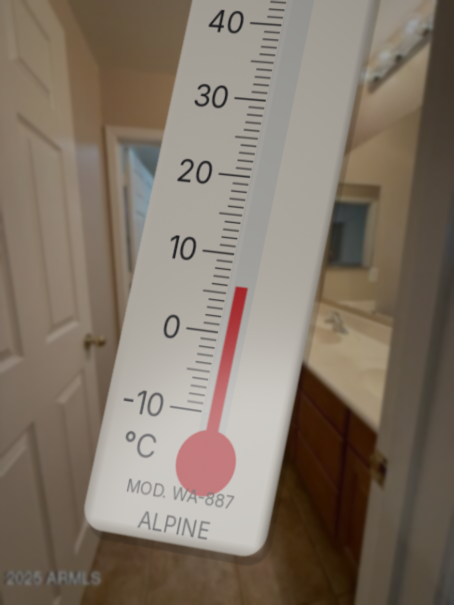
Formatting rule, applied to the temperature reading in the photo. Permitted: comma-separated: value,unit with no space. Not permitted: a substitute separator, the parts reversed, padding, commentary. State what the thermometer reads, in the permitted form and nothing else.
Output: 6,°C
